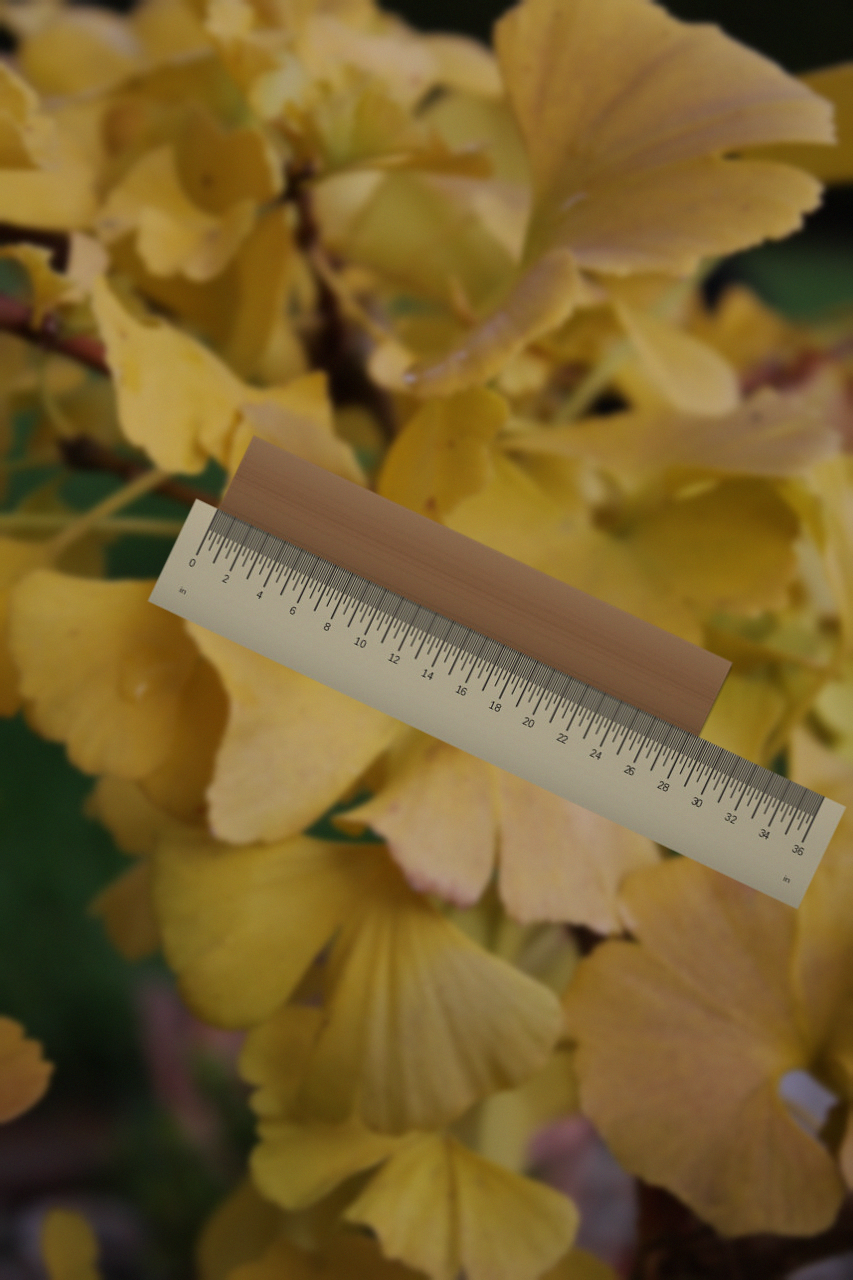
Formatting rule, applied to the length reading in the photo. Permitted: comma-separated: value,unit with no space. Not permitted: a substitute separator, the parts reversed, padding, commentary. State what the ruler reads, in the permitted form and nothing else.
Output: 28.5,in
